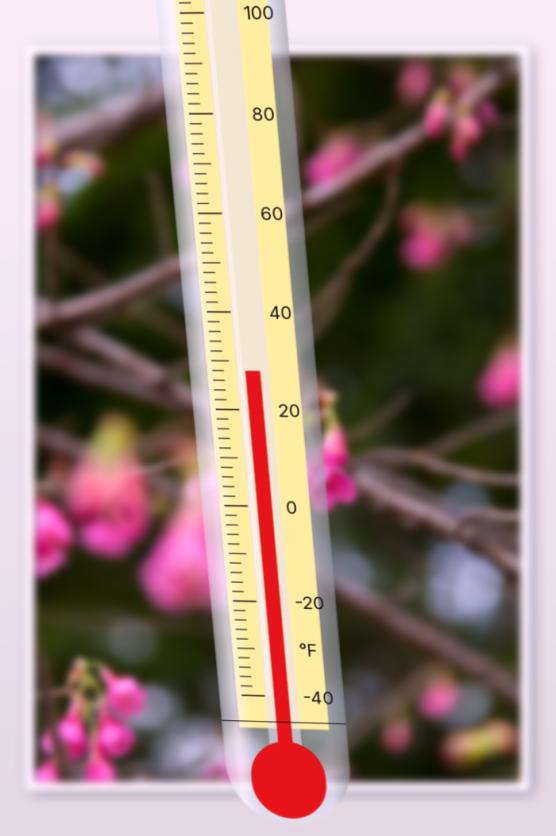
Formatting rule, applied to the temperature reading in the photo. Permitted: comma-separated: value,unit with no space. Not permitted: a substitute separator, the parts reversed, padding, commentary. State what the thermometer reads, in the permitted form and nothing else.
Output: 28,°F
